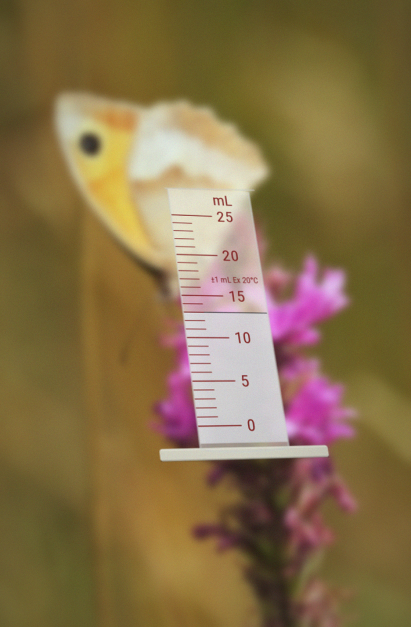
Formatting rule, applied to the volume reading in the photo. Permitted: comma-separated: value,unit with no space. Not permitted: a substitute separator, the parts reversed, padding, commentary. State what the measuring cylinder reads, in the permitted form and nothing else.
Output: 13,mL
